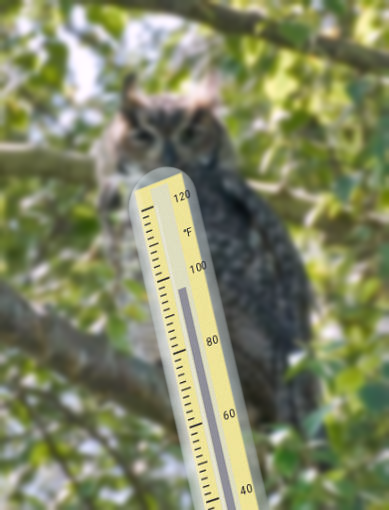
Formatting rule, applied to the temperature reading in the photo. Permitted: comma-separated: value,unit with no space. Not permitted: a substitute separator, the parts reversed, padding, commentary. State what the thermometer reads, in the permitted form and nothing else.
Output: 96,°F
